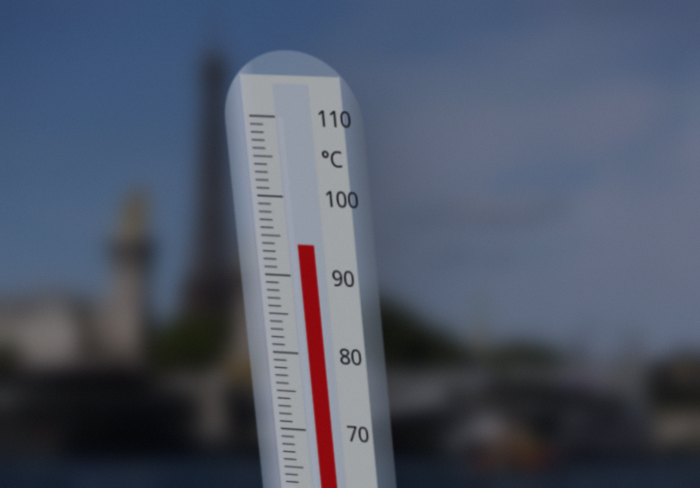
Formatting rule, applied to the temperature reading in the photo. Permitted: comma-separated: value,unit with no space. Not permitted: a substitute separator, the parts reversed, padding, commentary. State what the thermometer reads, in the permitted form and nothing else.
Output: 94,°C
